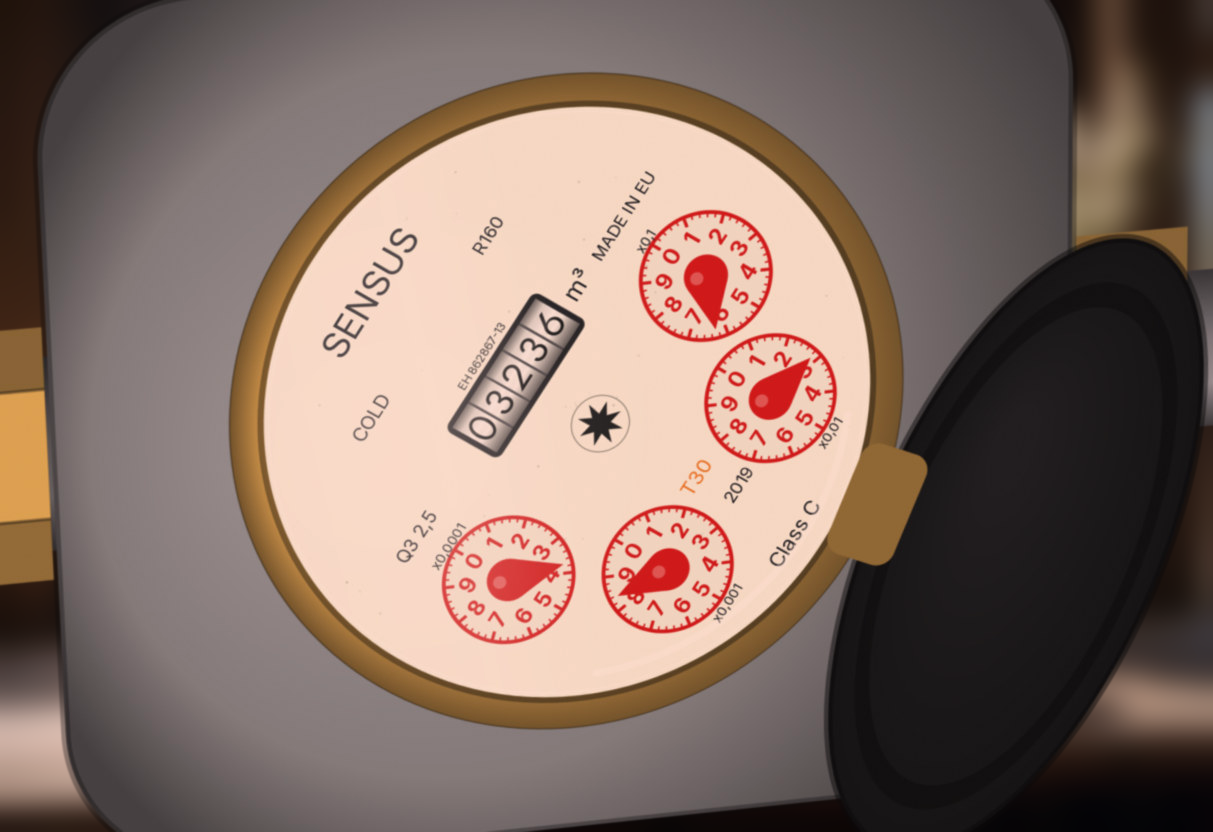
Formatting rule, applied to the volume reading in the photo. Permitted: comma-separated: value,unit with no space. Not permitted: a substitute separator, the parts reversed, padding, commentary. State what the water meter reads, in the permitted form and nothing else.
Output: 3236.6283,m³
